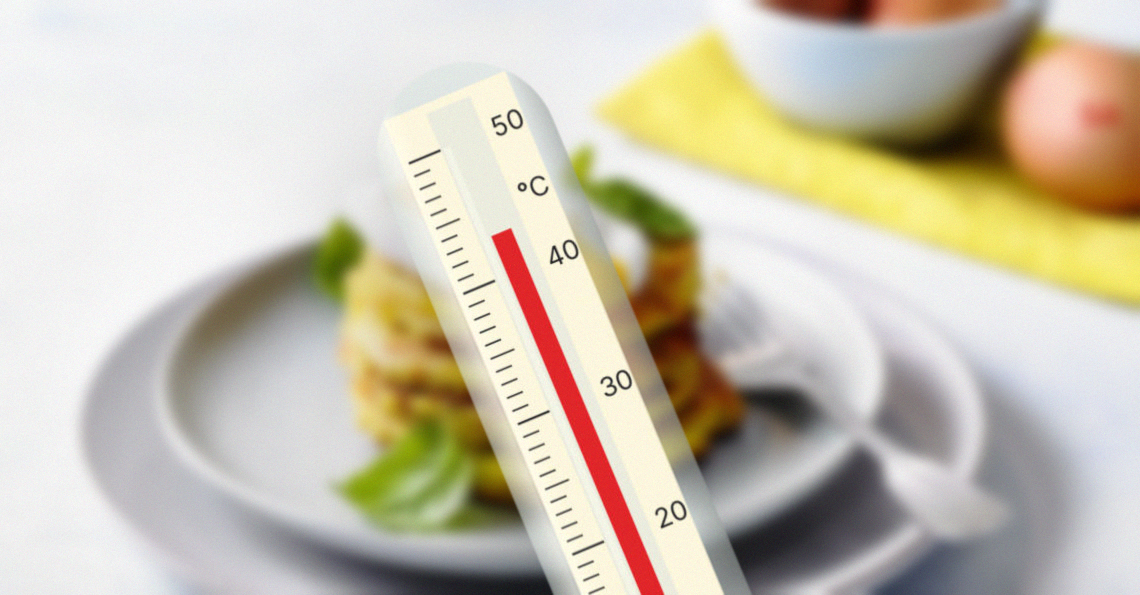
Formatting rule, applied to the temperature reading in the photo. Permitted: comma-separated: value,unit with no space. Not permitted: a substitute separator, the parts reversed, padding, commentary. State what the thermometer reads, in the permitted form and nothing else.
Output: 43,°C
